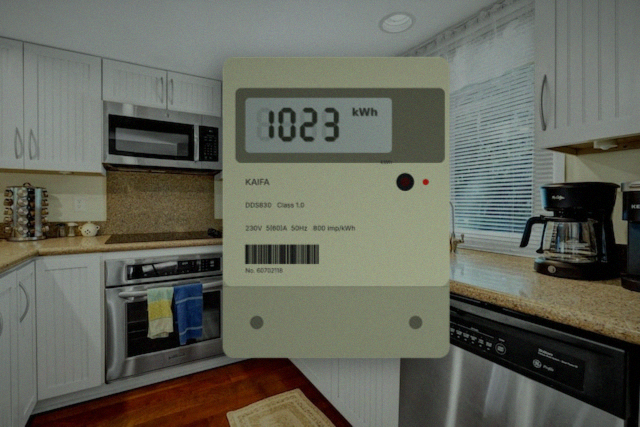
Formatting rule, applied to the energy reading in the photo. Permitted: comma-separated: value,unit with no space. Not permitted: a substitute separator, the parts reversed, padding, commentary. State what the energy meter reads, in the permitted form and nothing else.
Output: 1023,kWh
